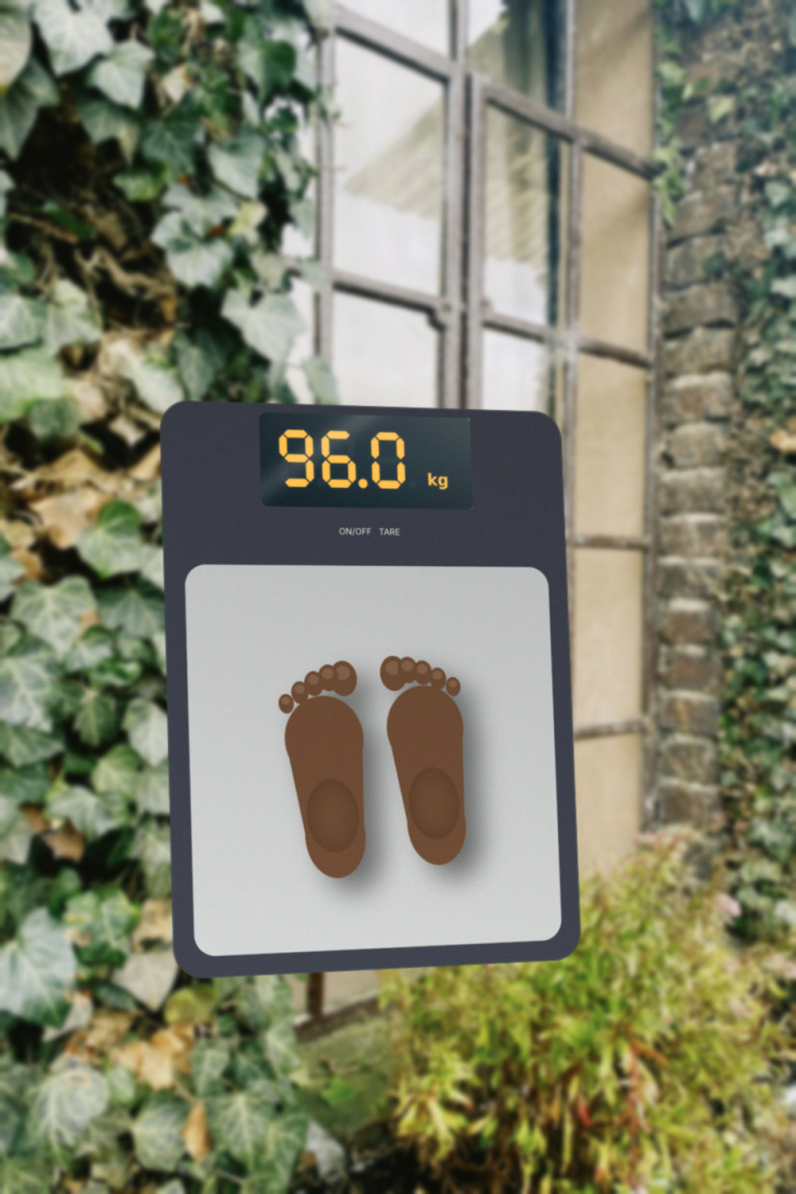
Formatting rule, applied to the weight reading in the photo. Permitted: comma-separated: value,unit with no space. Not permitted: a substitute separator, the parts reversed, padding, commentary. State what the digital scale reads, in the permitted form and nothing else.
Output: 96.0,kg
